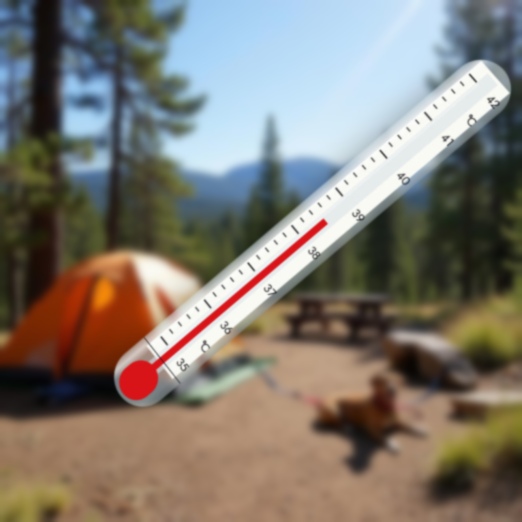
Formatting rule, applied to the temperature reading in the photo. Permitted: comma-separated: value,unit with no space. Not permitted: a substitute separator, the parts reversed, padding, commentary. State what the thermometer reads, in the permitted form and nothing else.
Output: 38.5,°C
